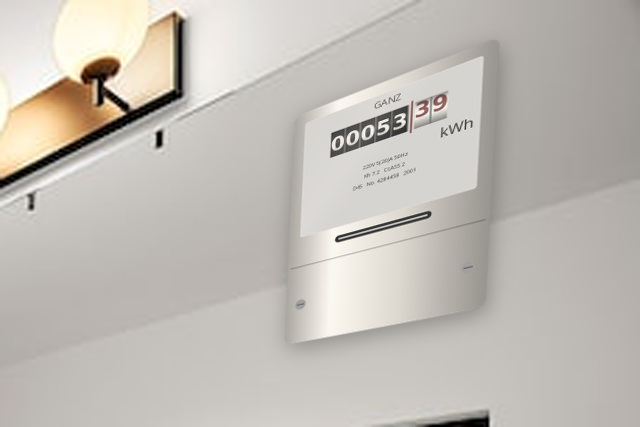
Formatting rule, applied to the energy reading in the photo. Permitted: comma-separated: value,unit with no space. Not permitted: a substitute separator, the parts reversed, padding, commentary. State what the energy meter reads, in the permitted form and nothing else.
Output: 53.39,kWh
